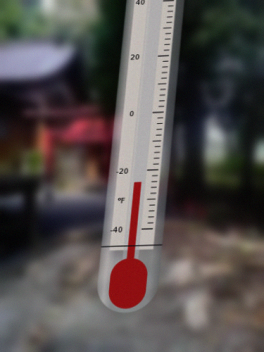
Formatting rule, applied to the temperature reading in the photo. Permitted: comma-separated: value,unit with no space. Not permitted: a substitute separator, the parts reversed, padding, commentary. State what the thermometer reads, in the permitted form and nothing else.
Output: -24,°F
